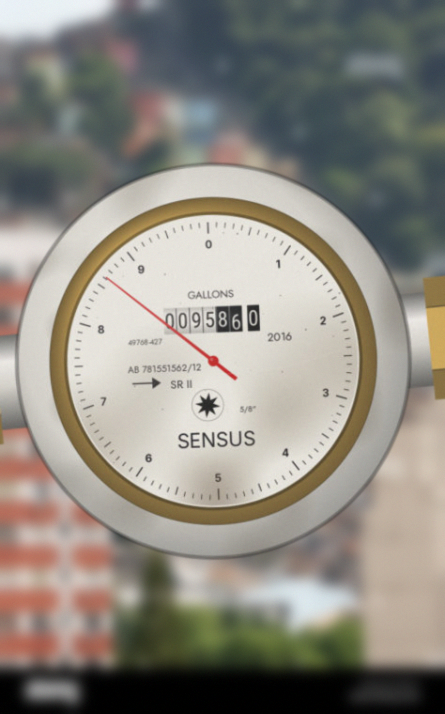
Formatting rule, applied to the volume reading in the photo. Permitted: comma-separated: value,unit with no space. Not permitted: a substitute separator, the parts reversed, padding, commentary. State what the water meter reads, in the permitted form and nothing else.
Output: 95858.6,gal
